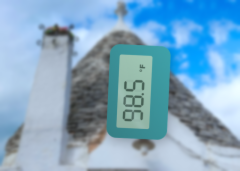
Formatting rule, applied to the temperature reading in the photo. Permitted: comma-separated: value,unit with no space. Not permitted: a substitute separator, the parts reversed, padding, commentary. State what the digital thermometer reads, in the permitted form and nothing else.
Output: 98.5,°F
